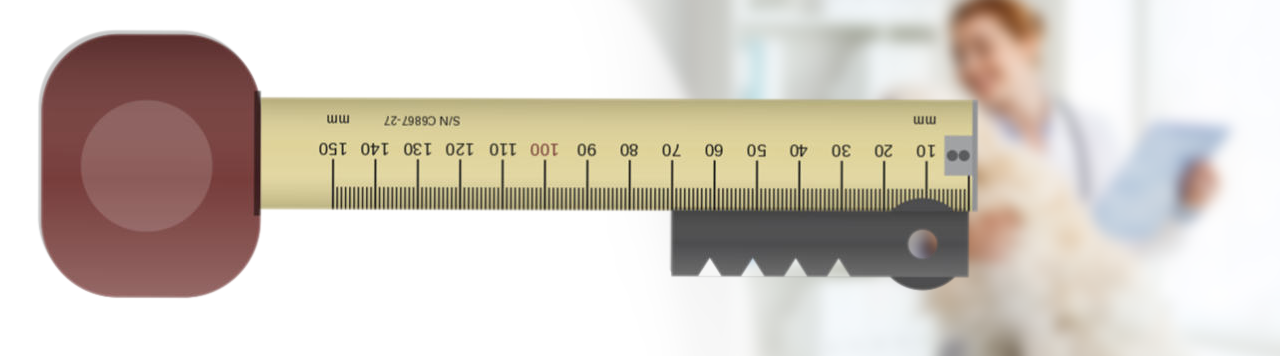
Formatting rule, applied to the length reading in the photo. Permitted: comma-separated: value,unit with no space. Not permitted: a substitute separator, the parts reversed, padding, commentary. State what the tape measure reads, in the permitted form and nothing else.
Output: 70,mm
